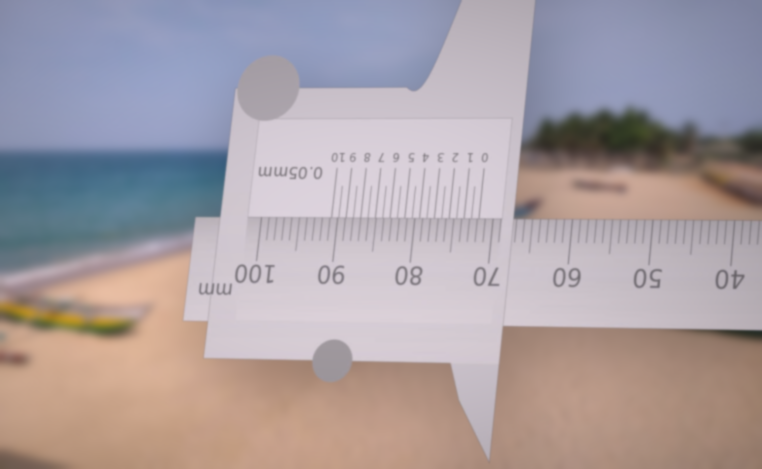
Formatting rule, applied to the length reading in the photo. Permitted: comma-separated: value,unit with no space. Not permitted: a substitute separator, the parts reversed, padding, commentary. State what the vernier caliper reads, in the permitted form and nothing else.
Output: 71.8,mm
